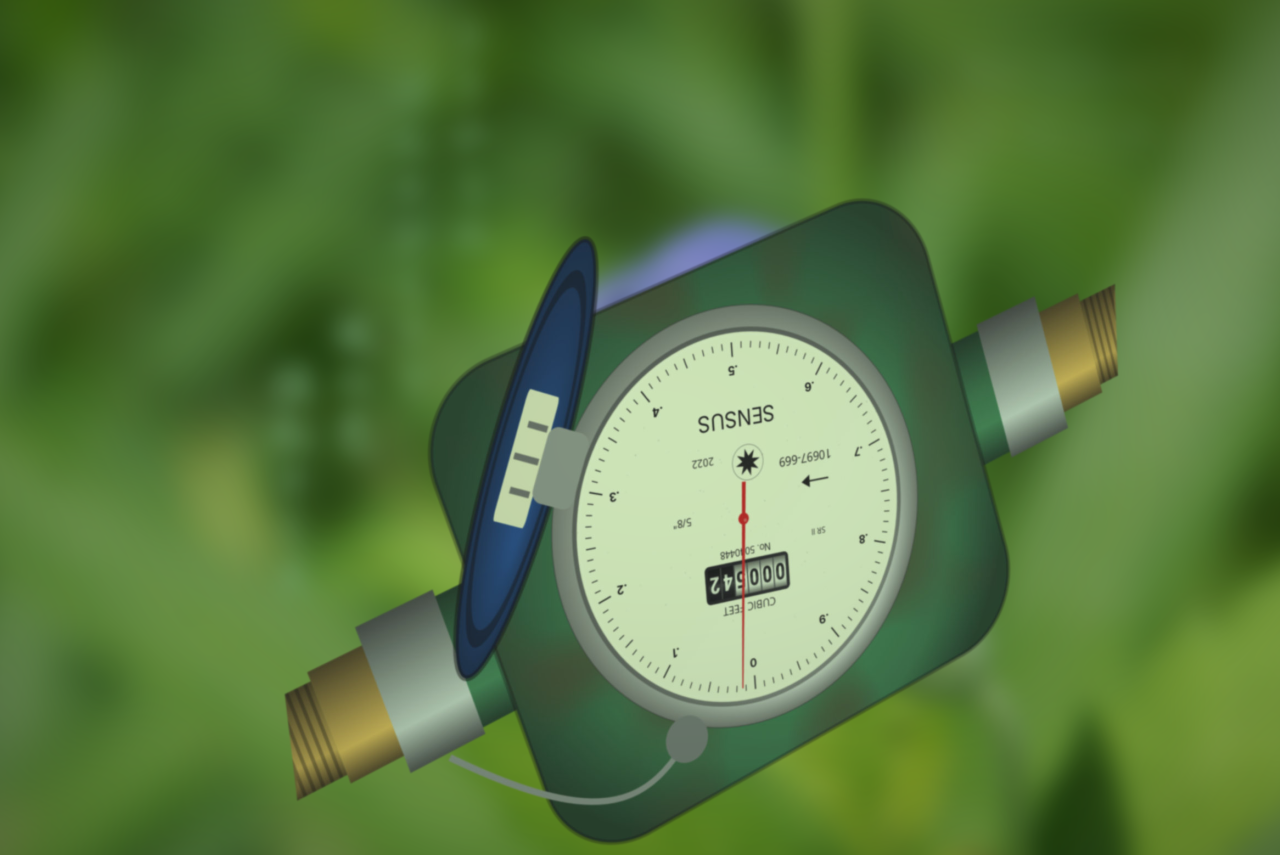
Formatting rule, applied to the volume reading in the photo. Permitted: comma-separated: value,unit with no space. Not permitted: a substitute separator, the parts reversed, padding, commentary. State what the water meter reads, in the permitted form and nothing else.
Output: 542.01,ft³
